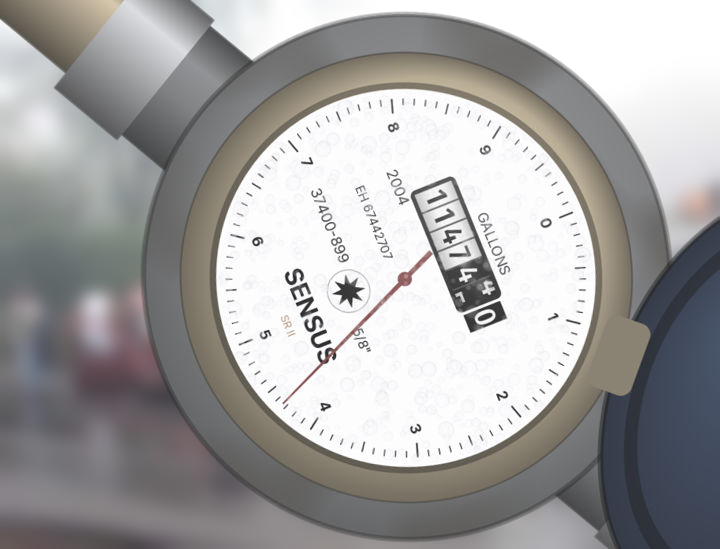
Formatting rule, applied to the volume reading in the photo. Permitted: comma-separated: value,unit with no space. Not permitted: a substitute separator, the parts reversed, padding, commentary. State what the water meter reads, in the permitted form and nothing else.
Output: 1147444.3,gal
